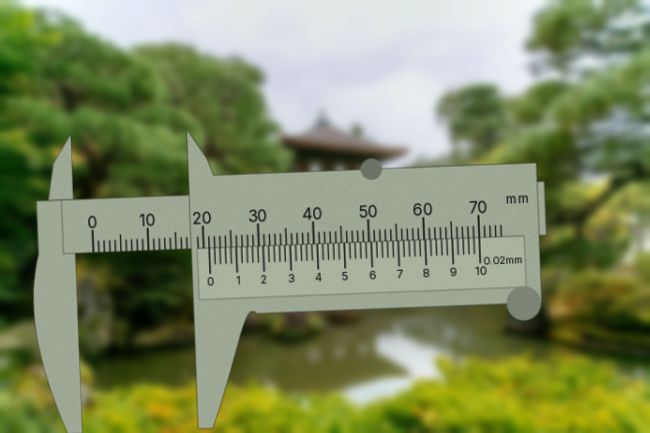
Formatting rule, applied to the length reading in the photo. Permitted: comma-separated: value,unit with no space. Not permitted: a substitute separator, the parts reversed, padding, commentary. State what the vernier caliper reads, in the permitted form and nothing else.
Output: 21.0,mm
